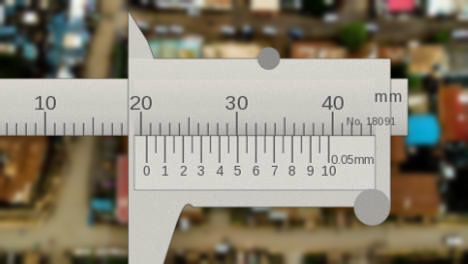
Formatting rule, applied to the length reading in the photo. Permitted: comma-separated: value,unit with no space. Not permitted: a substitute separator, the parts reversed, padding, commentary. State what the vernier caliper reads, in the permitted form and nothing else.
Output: 20.6,mm
